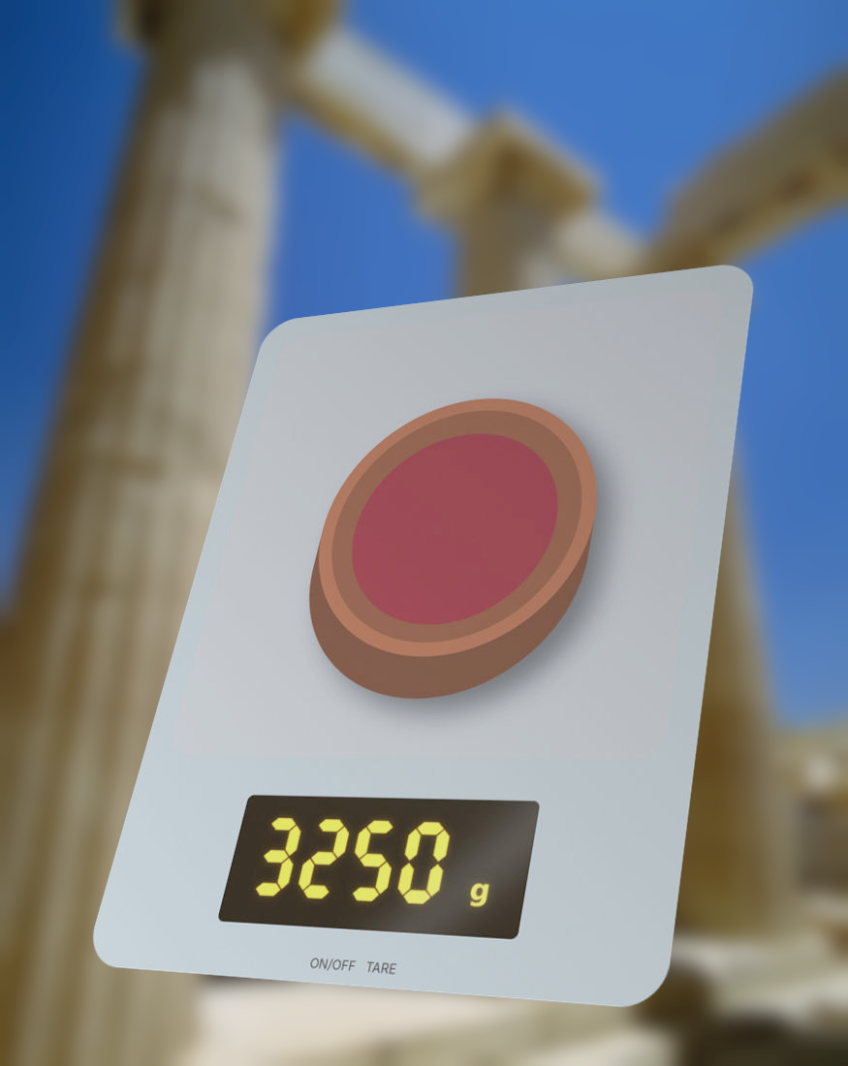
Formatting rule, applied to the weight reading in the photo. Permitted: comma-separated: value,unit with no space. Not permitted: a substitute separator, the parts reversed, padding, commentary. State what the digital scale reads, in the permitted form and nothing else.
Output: 3250,g
